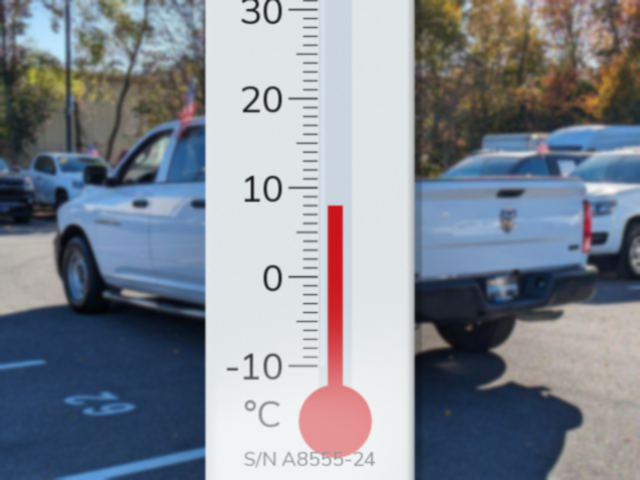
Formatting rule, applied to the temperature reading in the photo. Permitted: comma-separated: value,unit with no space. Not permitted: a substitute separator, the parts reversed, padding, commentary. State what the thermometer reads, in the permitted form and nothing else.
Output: 8,°C
